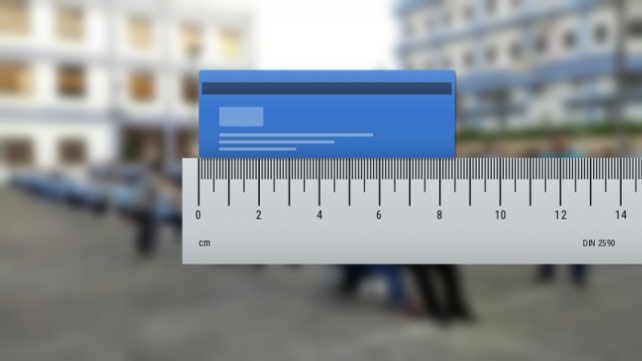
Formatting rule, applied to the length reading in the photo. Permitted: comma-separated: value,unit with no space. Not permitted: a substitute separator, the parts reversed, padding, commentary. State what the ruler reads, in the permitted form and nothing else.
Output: 8.5,cm
